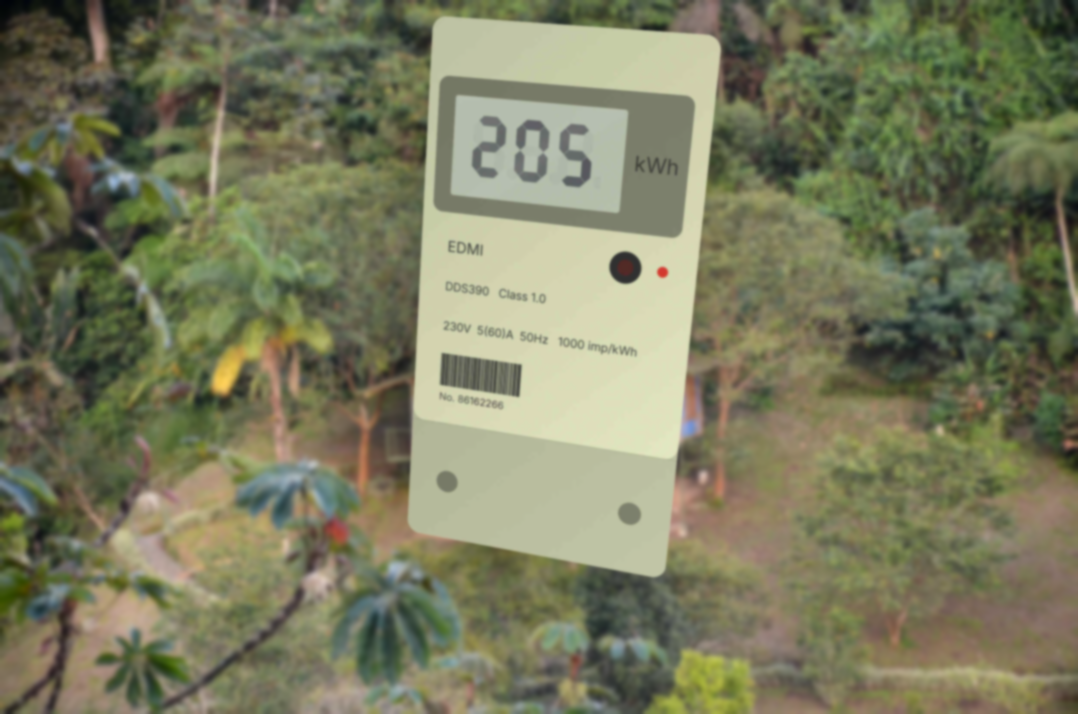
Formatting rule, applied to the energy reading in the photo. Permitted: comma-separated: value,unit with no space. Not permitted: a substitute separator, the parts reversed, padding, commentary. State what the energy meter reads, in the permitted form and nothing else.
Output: 205,kWh
